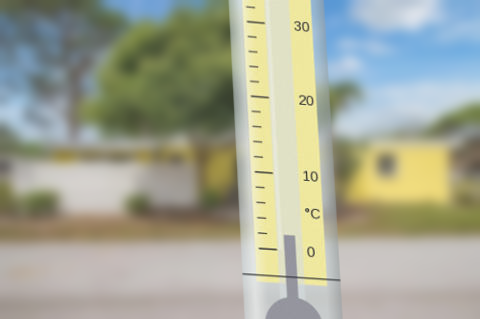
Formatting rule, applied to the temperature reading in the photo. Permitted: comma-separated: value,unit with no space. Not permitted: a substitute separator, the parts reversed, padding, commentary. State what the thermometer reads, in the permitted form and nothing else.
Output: 2,°C
